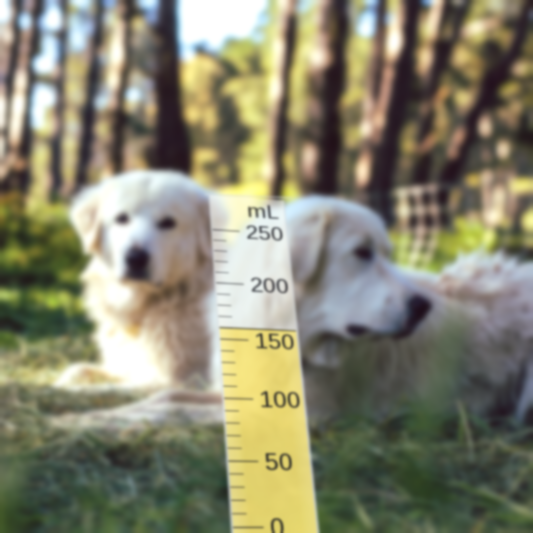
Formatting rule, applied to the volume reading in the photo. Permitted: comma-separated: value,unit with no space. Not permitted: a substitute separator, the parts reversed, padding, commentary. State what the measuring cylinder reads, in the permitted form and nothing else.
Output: 160,mL
